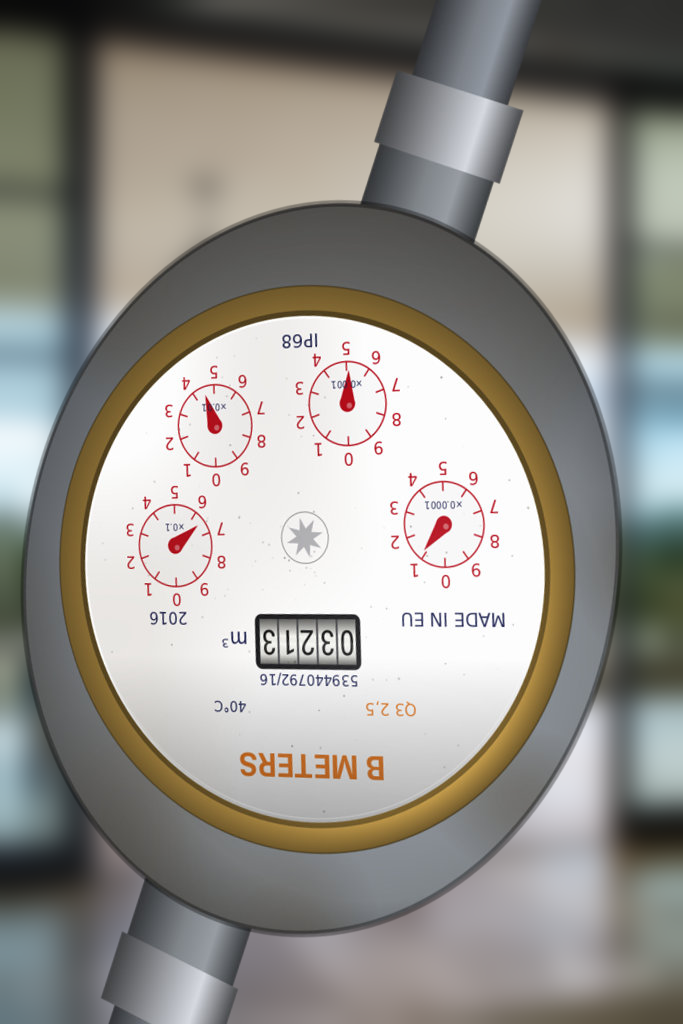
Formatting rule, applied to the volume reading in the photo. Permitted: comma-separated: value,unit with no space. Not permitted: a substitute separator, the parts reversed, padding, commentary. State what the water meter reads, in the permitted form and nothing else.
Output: 3213.6451,m³
